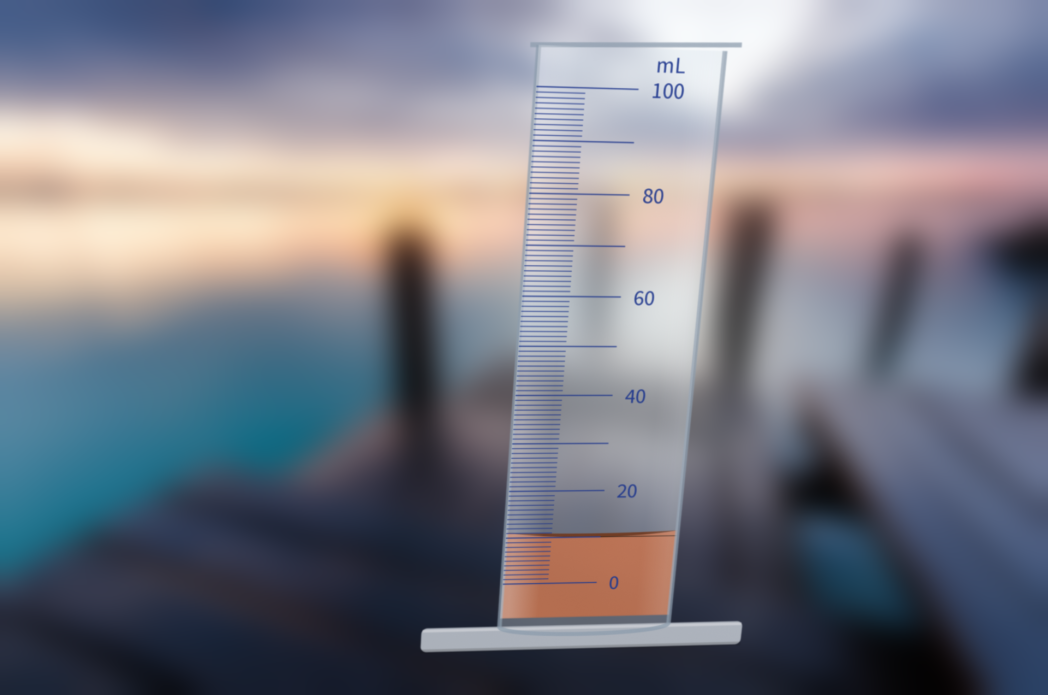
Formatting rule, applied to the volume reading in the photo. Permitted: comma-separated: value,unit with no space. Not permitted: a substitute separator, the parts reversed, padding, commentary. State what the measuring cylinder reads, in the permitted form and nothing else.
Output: 10,mL
